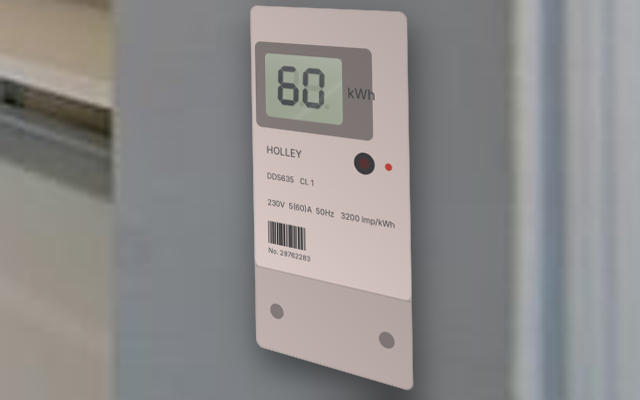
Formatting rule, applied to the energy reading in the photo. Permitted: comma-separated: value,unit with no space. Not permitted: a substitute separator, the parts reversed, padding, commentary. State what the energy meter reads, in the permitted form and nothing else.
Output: 60,kWh
